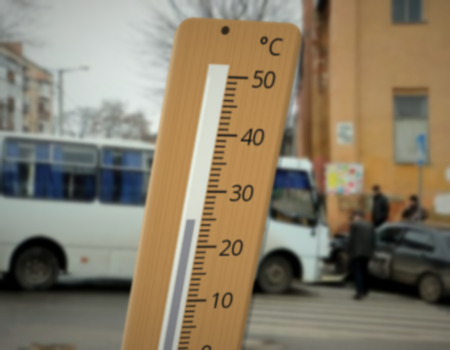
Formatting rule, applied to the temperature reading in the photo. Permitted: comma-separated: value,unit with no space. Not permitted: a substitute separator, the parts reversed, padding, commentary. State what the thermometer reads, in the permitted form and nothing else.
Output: 25,°C
